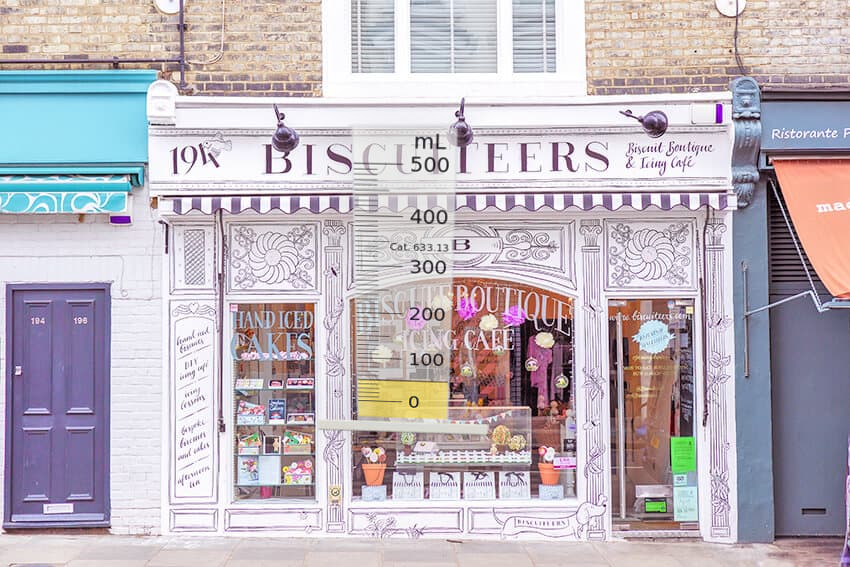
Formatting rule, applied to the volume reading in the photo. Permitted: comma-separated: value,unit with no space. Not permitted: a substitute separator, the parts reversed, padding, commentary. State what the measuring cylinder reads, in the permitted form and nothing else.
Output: 50,mL
